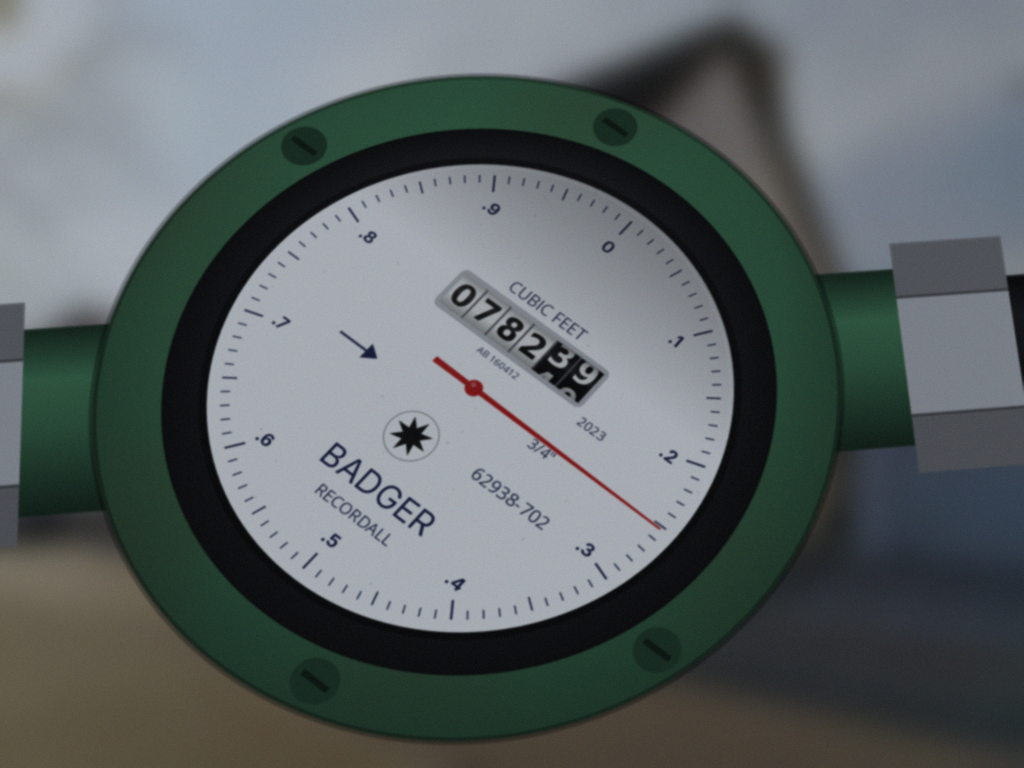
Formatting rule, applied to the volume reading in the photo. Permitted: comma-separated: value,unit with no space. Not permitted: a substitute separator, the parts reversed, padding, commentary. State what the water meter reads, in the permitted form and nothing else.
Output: 78239.25,ft³
